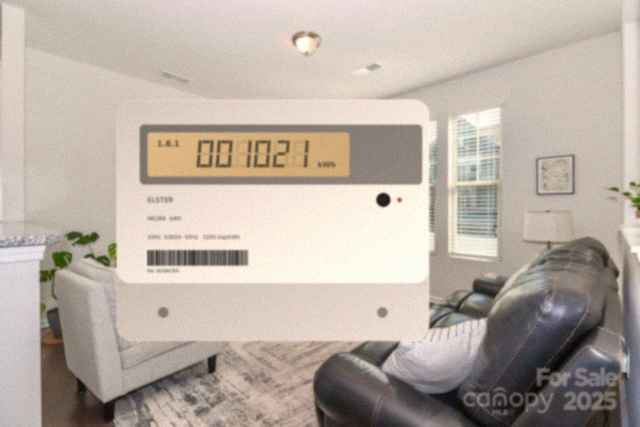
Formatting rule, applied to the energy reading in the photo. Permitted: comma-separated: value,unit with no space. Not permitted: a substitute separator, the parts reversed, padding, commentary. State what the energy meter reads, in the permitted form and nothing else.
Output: 1021,kWh
